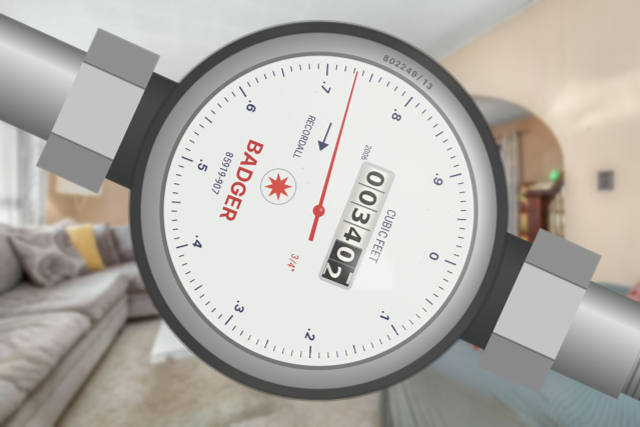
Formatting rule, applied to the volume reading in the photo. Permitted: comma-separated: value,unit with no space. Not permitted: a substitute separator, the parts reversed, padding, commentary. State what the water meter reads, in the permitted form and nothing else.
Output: 3401.73,ft³
